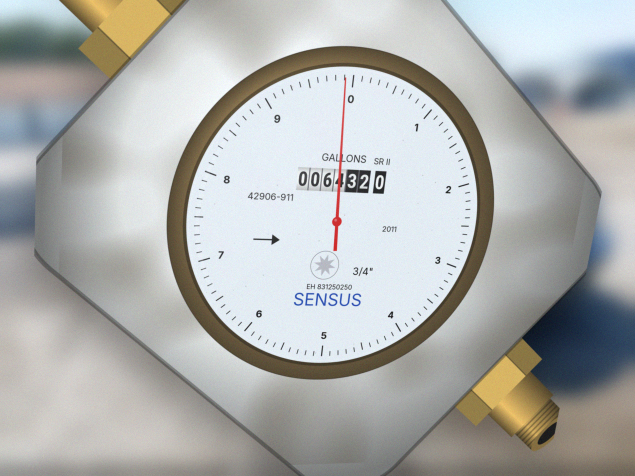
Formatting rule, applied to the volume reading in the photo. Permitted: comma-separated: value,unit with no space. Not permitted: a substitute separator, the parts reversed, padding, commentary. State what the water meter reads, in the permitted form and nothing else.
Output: 64319.9,gal
